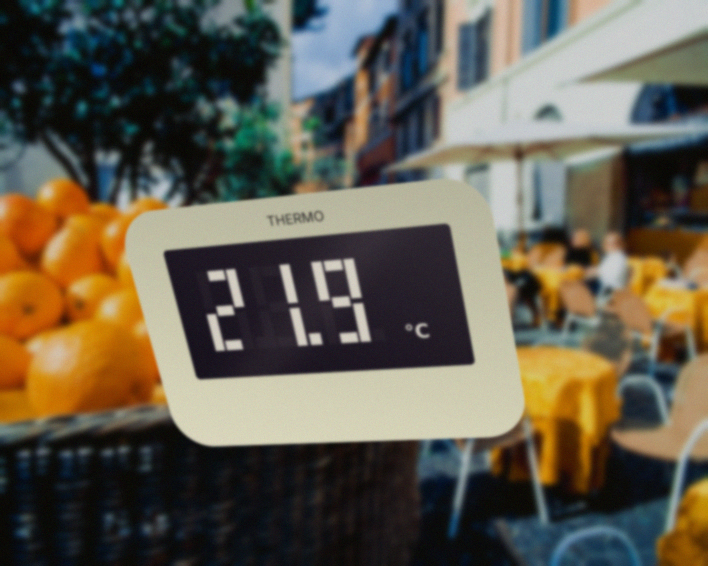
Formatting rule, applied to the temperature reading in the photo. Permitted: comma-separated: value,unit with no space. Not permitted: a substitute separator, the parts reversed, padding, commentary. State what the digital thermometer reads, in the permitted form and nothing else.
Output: 21.9,°C
